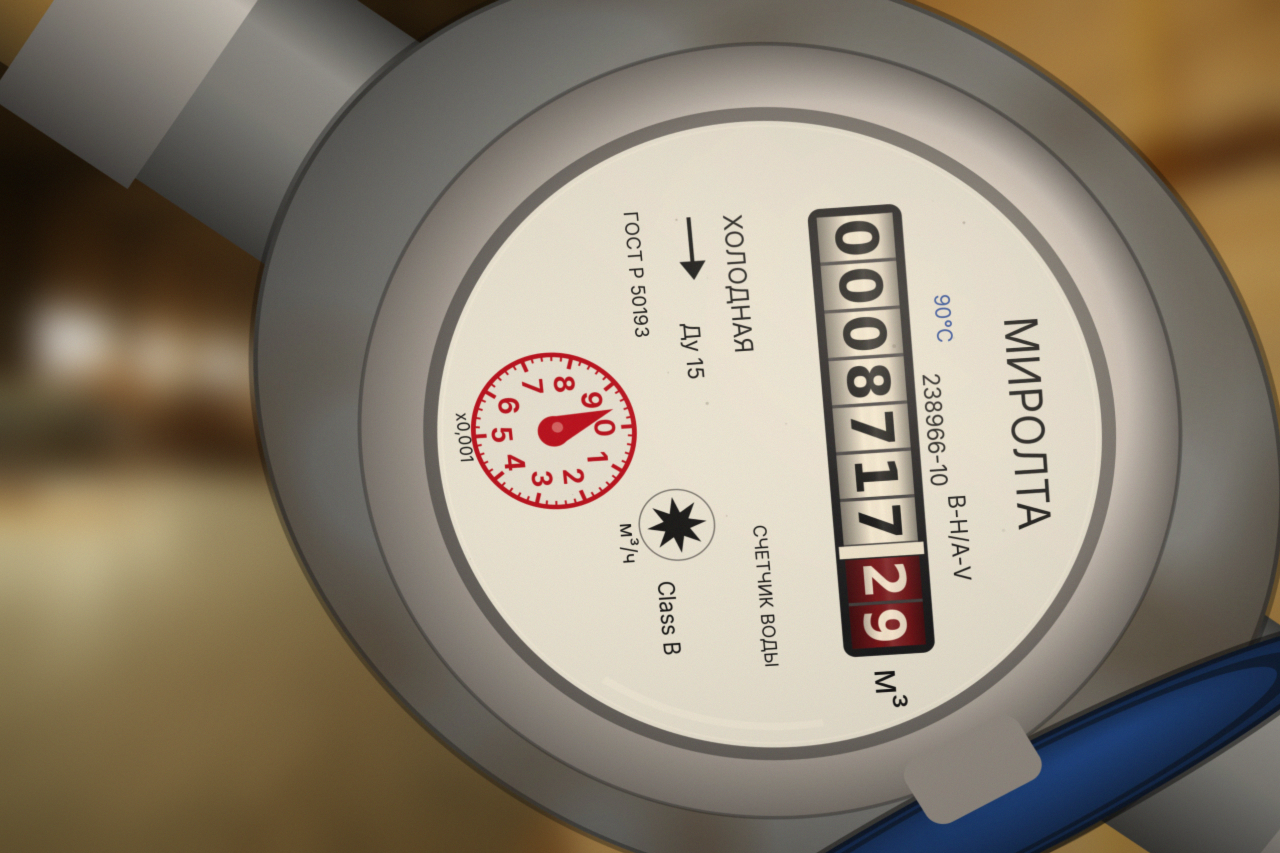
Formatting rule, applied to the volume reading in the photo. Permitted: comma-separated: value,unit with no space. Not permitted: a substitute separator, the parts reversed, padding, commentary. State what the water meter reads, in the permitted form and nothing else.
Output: 8717.289,m³
